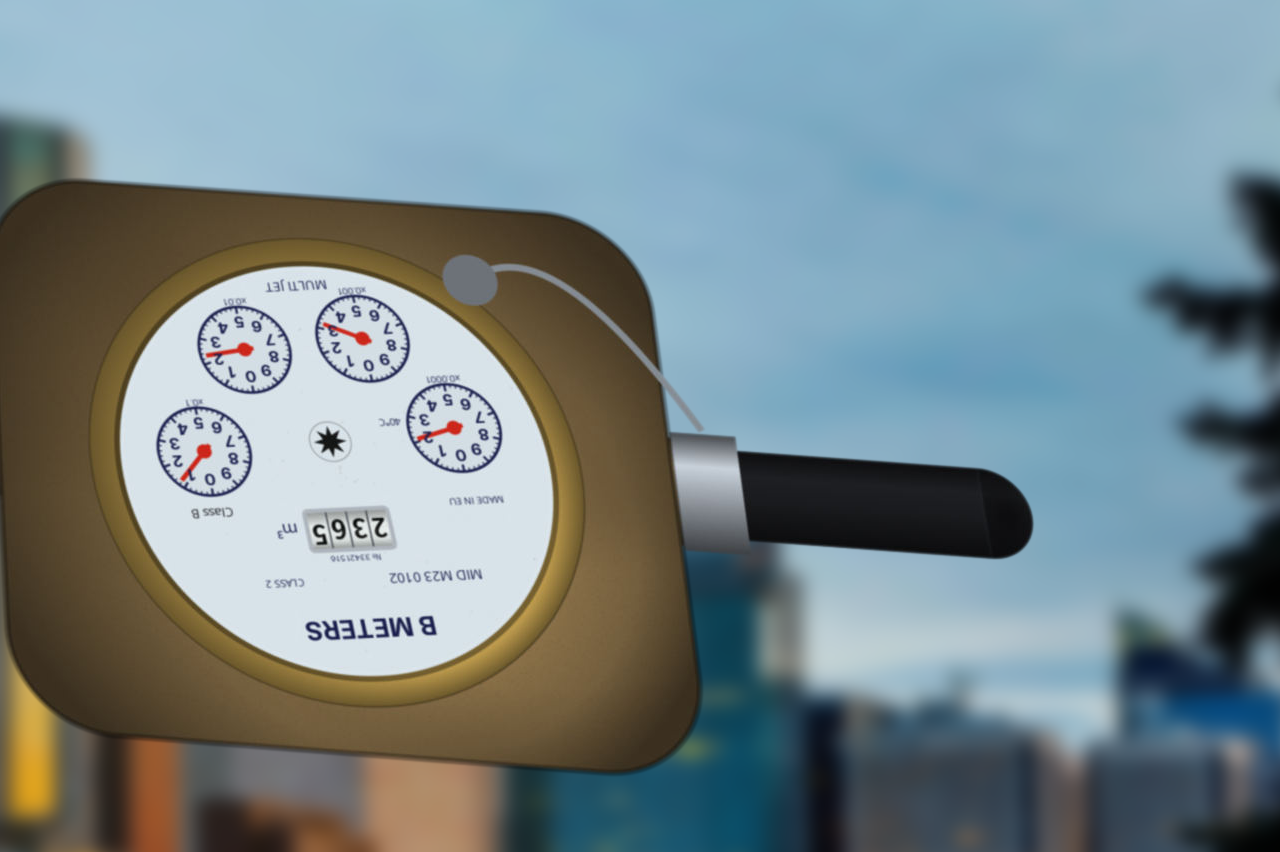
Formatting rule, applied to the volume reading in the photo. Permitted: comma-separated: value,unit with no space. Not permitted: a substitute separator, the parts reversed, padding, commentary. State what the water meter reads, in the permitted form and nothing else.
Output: 2365.1232,m³
